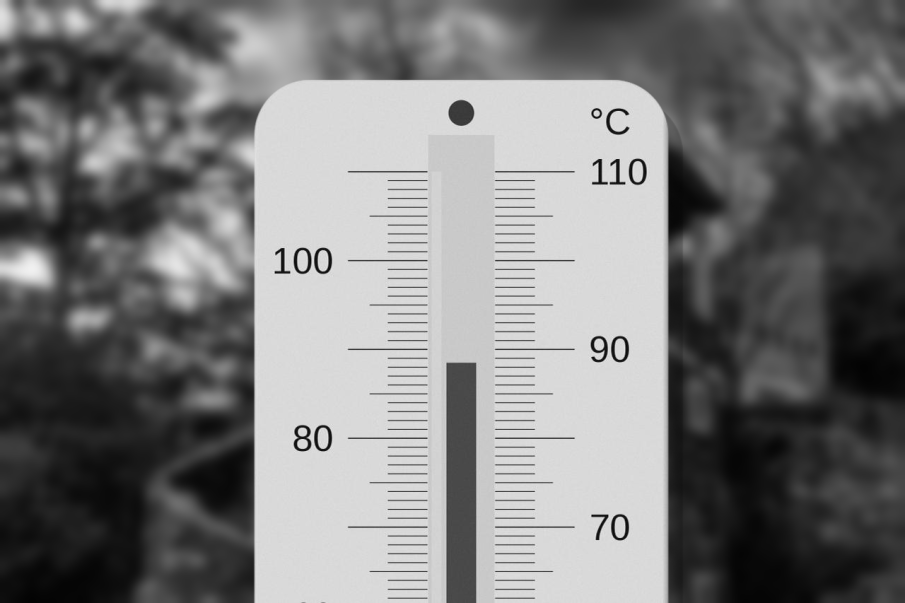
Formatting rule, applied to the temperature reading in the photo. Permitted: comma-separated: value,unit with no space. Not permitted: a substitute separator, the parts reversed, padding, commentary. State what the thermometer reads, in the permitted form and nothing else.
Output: 88.5,°C
